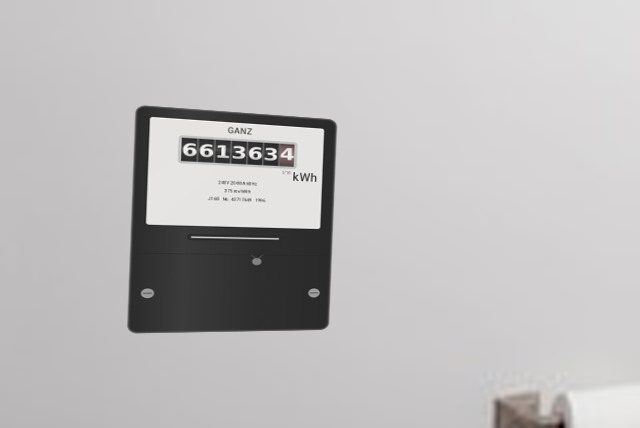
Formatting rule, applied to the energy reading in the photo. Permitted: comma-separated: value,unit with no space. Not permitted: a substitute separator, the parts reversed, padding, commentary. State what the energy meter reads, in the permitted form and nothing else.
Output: 661363.4,kWh
